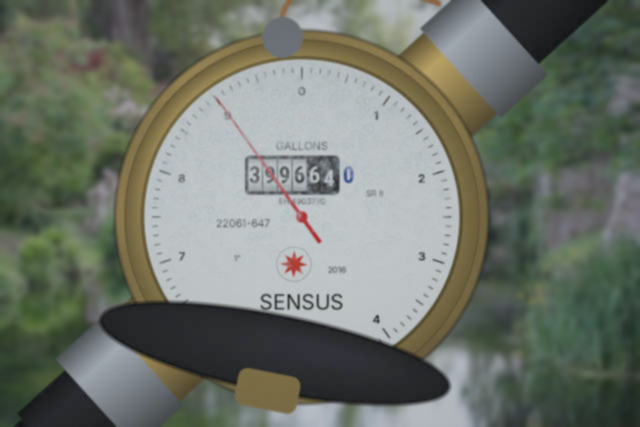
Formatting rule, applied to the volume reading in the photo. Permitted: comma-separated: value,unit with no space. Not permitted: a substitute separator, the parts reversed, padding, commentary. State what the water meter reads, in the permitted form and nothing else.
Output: 3996639.0,gal
